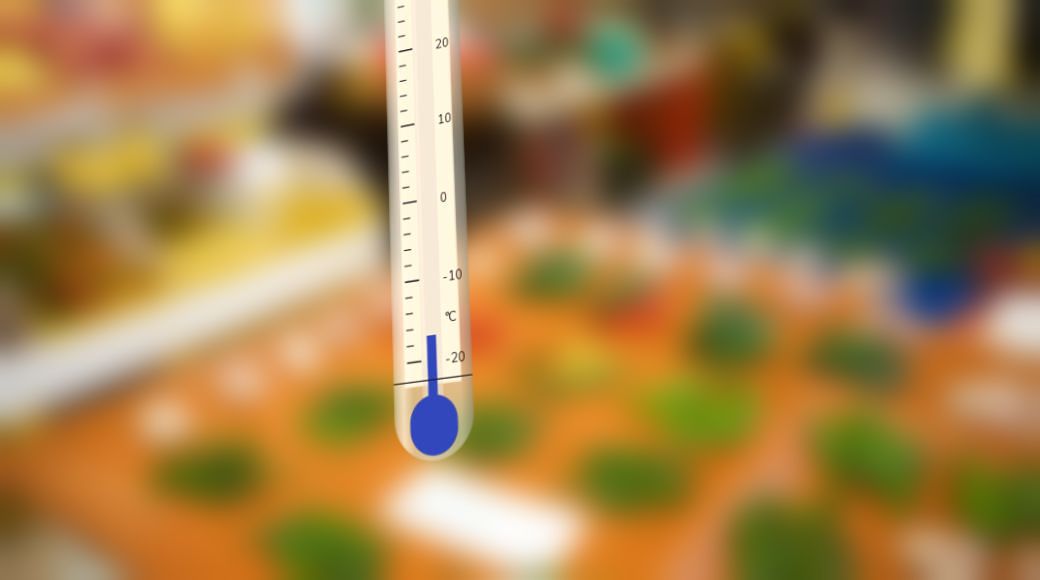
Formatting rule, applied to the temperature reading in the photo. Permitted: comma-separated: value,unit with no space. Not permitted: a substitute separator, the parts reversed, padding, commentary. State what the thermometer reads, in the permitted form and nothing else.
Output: -17,°C
